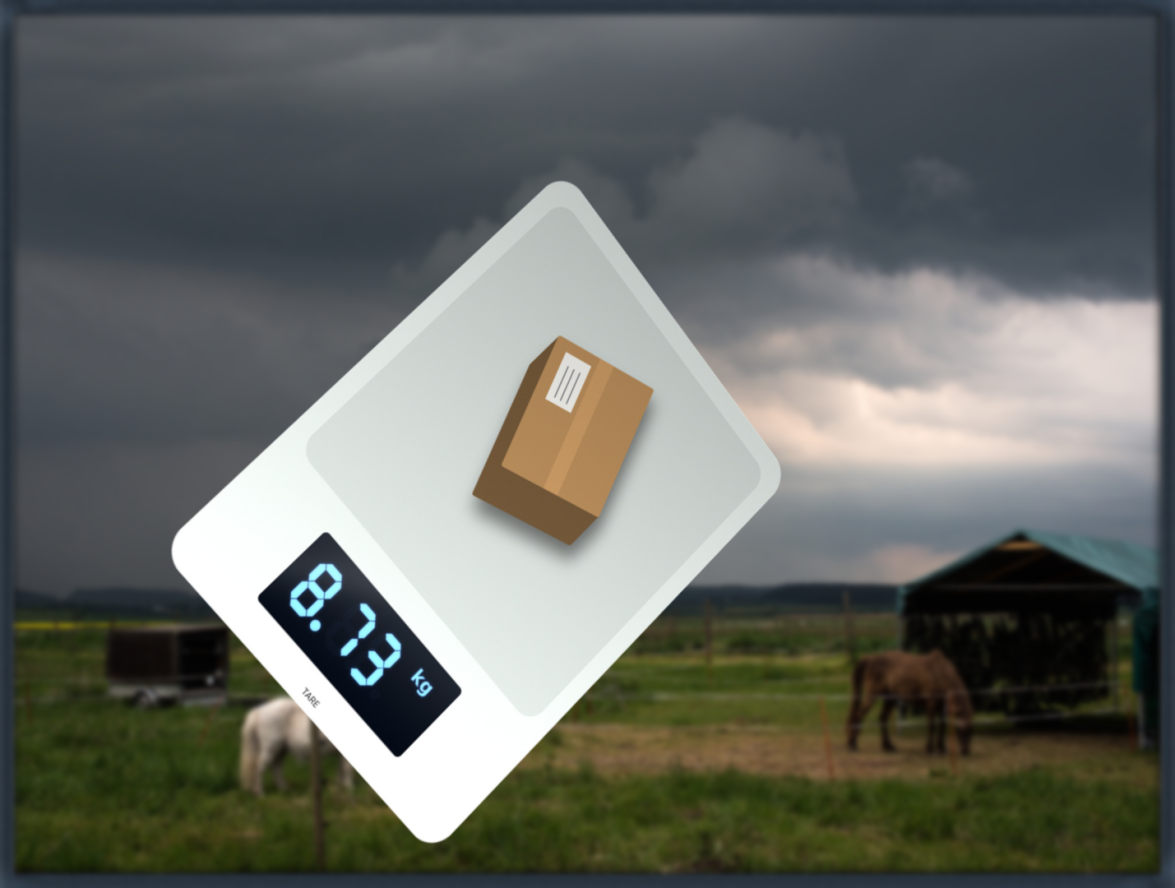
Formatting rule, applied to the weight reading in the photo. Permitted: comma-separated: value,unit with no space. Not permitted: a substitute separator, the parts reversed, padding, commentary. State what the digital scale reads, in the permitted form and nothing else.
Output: 8.73,kg
